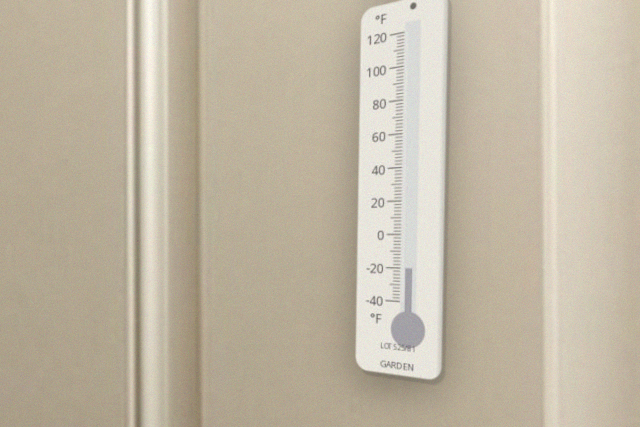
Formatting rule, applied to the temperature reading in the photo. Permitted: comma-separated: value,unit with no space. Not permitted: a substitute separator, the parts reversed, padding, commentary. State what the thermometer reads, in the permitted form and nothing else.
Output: -20,°F
